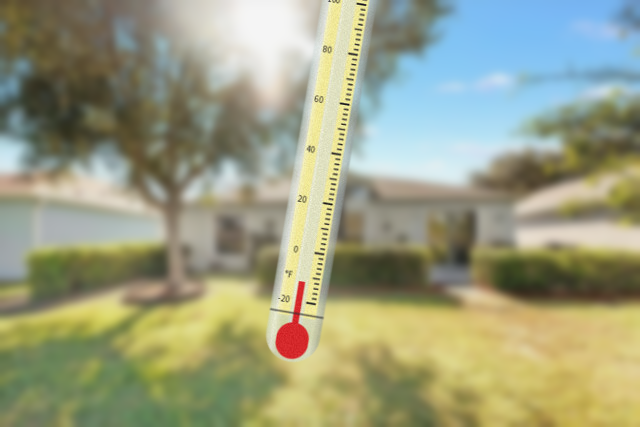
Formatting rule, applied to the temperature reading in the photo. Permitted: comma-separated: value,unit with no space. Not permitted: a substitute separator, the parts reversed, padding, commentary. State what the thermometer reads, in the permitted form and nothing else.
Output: -12,°F
